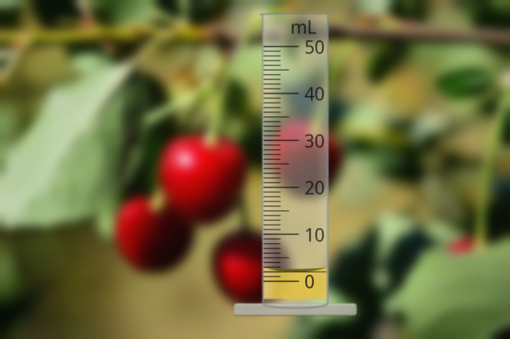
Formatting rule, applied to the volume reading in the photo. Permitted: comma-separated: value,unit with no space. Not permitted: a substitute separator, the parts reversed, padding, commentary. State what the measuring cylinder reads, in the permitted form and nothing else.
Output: 2,mL
